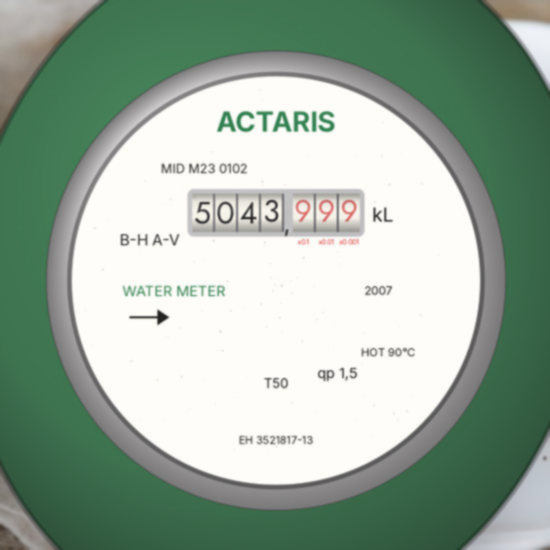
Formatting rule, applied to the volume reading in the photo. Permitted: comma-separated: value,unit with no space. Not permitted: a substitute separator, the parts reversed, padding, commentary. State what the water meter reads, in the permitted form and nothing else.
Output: 5043.999,kL
